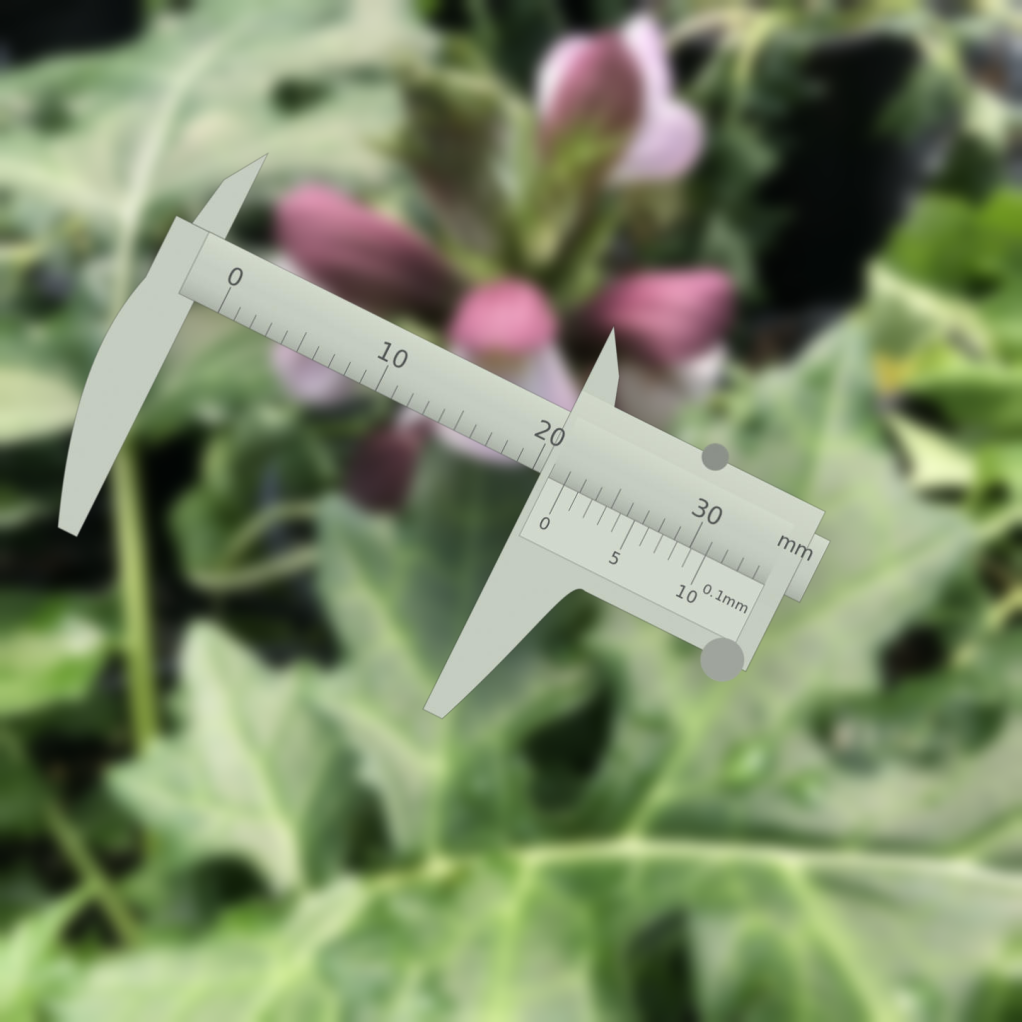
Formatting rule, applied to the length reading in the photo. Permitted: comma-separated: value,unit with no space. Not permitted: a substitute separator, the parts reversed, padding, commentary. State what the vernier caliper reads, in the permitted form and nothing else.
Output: 22.0,mm
